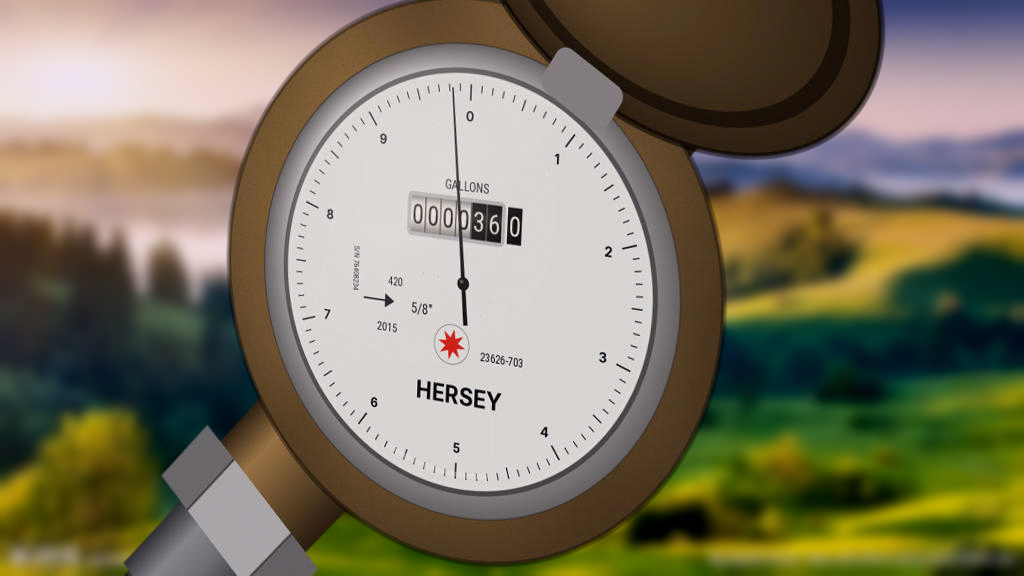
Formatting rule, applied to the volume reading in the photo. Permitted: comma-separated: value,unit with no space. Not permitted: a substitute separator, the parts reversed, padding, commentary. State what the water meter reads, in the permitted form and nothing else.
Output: 359.8,gal
